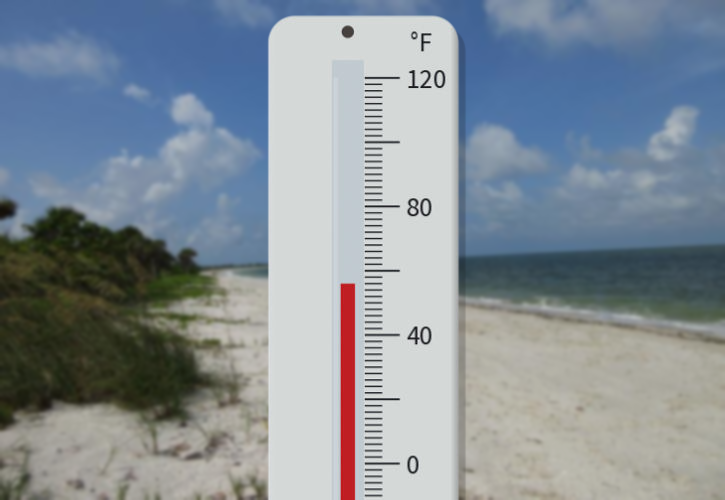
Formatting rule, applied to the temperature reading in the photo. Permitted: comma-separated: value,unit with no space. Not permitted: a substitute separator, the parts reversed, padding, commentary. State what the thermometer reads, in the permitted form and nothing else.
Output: 56,°F
